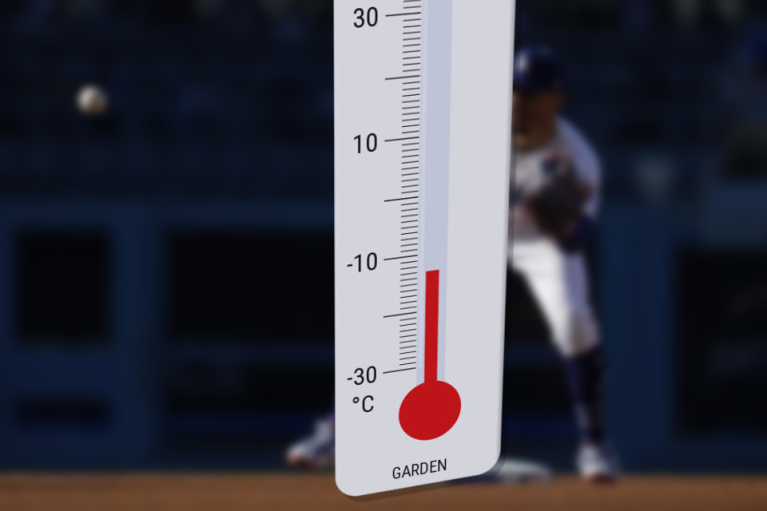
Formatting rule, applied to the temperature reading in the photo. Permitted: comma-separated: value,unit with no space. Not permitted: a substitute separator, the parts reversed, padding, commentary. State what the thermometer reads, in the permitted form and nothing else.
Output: -13,°C
